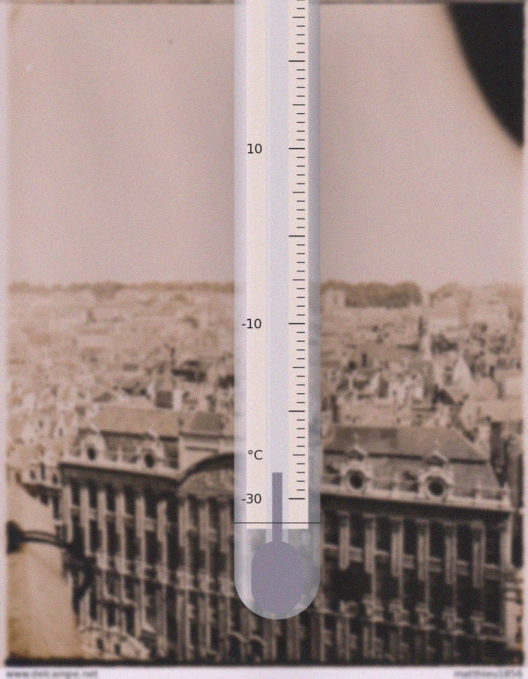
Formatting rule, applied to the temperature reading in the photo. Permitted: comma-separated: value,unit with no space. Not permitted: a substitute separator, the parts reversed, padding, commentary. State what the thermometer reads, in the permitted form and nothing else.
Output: -27,°C
